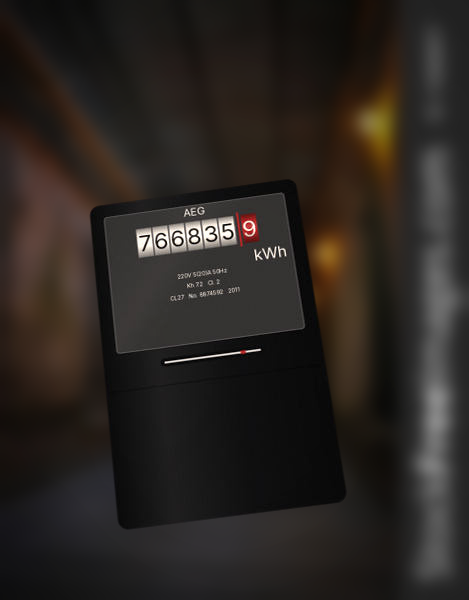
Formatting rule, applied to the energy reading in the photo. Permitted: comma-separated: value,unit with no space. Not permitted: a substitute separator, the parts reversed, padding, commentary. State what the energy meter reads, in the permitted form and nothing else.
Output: 766835.9,kWh
